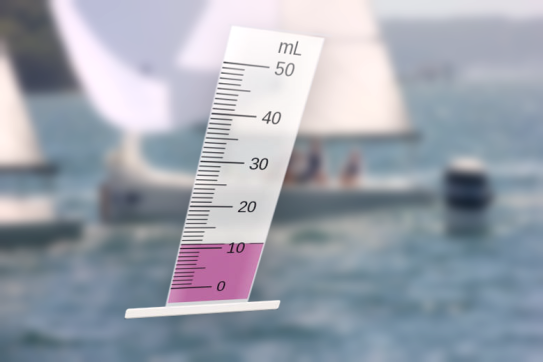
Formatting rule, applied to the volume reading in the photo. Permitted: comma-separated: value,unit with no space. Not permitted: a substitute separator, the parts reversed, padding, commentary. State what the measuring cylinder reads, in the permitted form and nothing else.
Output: 11,mL
